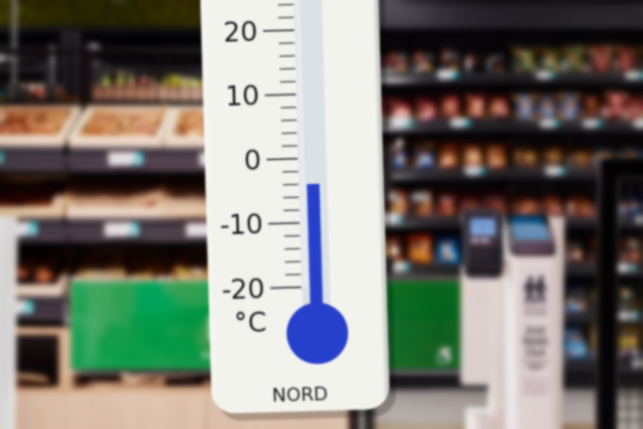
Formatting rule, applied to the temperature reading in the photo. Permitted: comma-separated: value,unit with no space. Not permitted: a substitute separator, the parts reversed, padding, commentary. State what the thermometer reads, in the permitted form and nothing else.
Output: -4,°C
